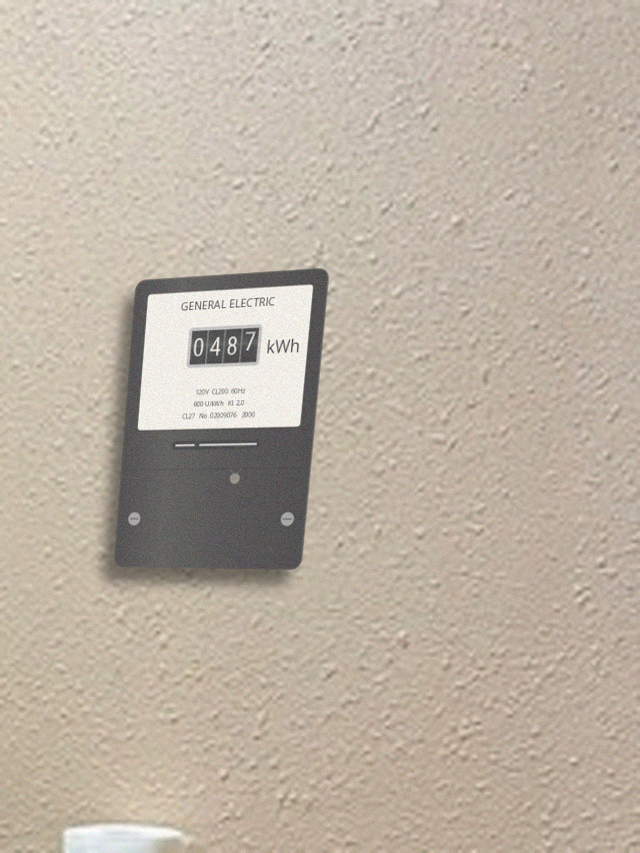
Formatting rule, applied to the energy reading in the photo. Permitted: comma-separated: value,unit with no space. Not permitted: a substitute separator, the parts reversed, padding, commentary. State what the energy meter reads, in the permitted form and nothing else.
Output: 487,kWh
